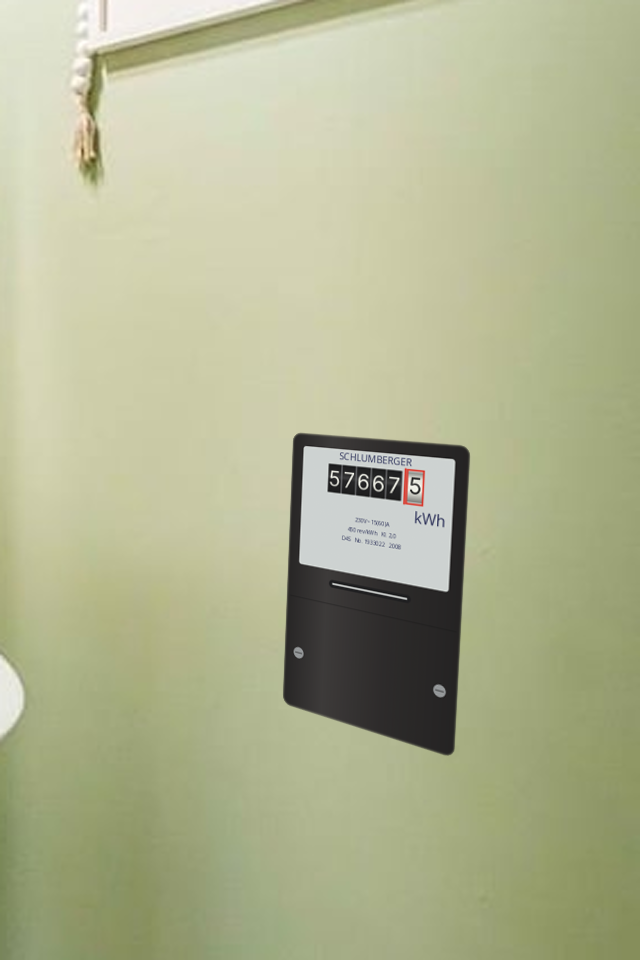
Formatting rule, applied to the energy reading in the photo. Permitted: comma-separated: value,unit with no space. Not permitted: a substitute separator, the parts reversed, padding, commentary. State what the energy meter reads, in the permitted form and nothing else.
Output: 57667.5,kWh
